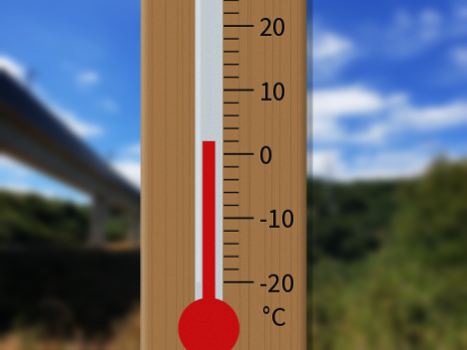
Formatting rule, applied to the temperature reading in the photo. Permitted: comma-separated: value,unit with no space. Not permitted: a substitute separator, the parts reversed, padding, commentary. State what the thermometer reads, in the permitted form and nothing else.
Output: 2,°C
